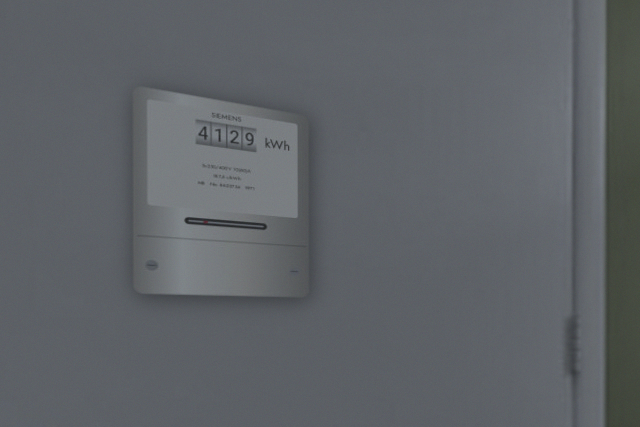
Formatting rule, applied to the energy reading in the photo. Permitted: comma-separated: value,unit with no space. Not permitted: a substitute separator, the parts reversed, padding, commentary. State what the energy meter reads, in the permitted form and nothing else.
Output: 4129,kWh
